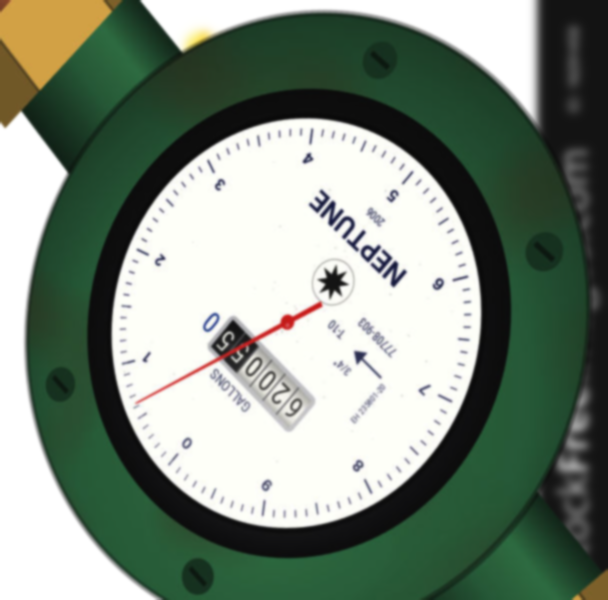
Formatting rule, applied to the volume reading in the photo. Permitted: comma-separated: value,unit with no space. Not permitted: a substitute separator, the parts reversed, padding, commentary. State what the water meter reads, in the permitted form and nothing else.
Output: 6200550.6,gal
